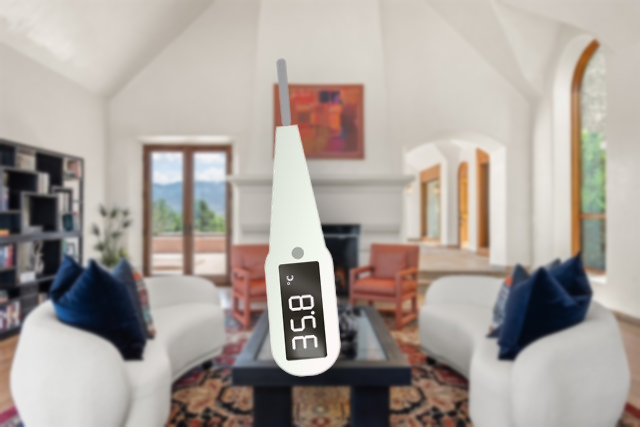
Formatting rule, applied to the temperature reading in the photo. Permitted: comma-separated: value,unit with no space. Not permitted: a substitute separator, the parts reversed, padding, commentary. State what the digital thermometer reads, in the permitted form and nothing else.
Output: 35.8,°C
